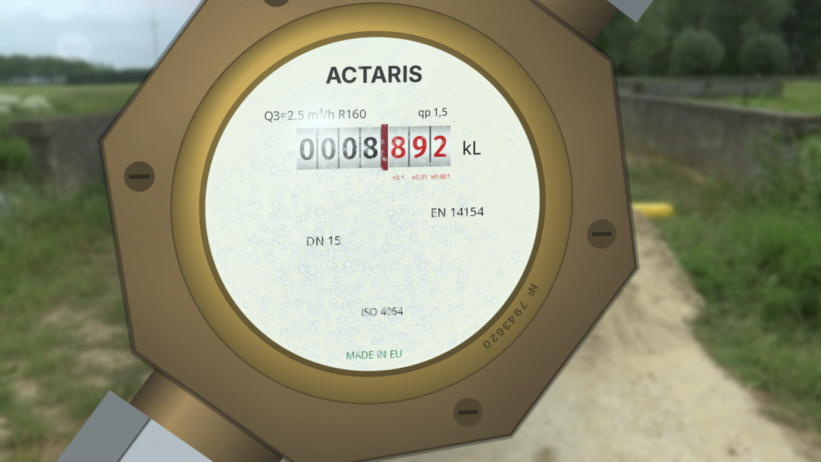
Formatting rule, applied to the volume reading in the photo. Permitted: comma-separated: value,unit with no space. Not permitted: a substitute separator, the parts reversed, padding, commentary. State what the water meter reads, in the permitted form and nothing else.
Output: 8.892,kL
